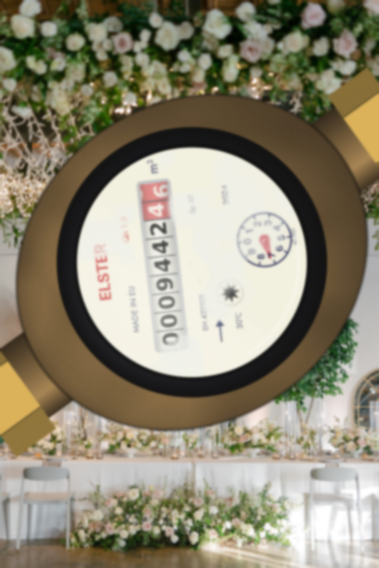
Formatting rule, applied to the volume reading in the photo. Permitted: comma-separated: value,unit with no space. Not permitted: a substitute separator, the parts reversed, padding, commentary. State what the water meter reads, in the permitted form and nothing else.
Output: 9442.457,m³
